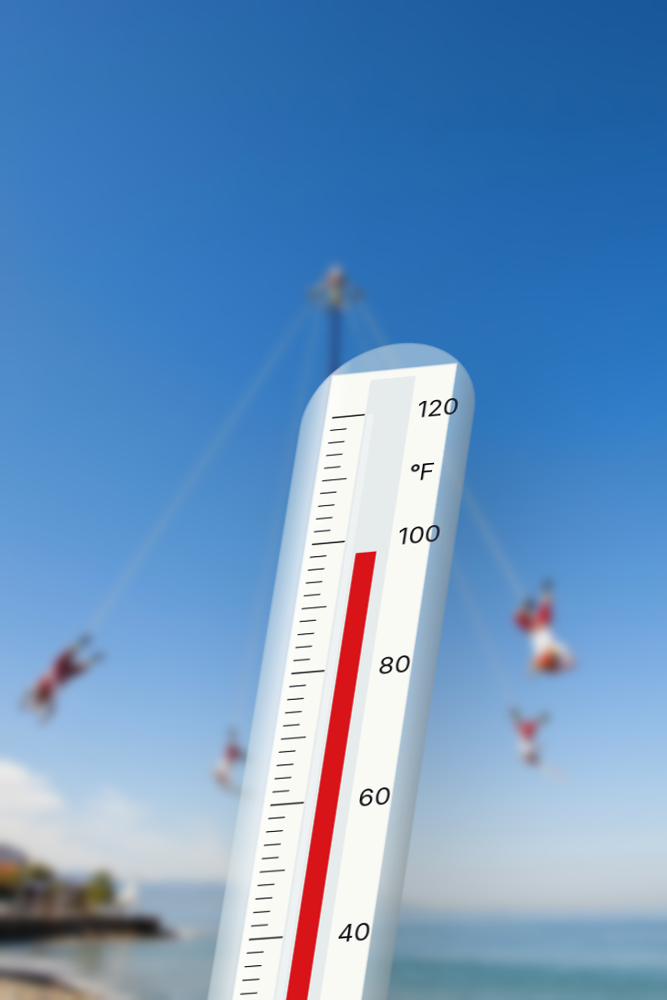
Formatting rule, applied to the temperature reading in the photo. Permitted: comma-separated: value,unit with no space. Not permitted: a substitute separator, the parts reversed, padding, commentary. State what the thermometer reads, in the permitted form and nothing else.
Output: 98,°F
